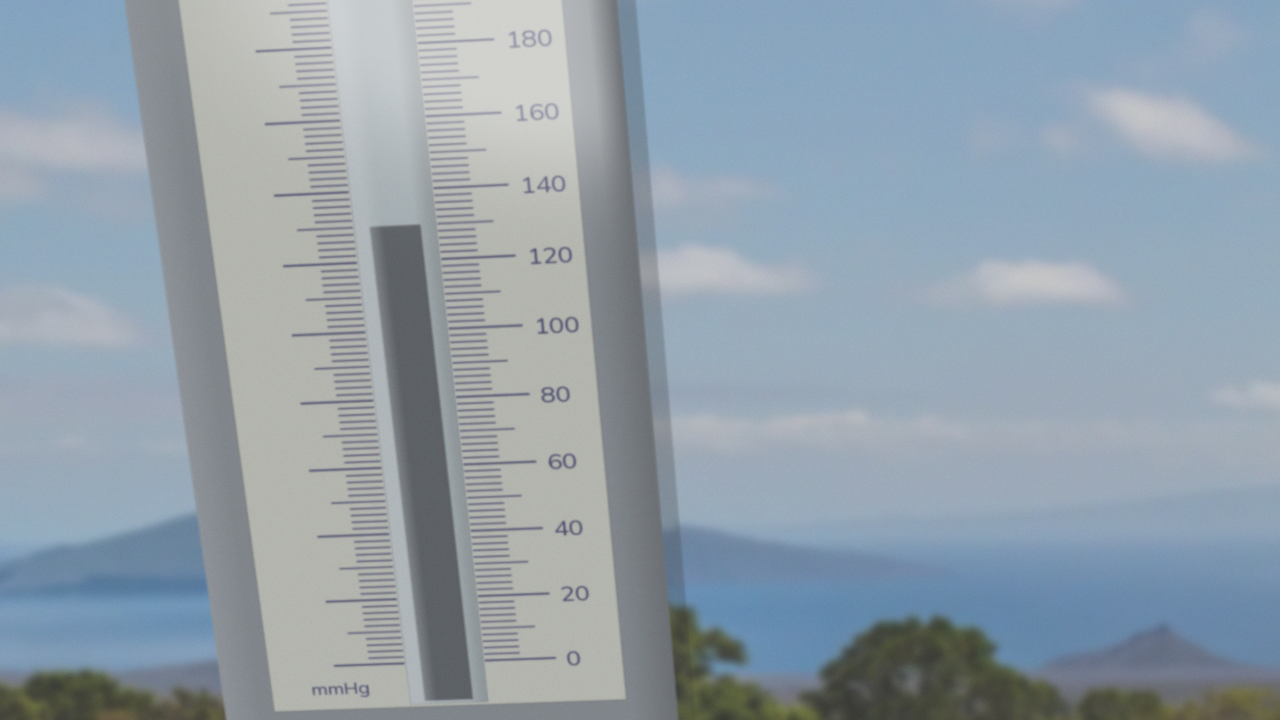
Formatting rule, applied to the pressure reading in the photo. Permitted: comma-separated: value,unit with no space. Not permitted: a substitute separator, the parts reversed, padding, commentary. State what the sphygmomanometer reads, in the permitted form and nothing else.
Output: 130,mmHg
